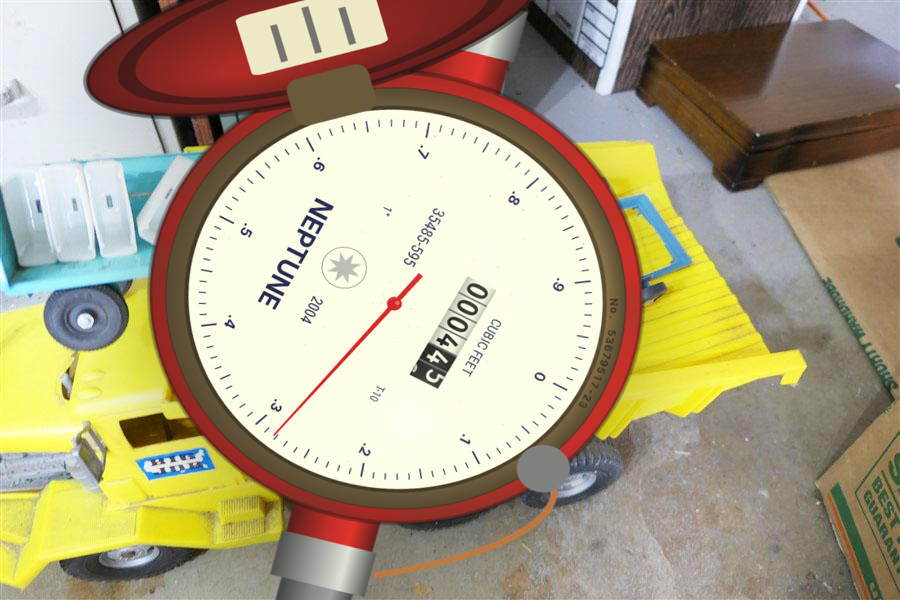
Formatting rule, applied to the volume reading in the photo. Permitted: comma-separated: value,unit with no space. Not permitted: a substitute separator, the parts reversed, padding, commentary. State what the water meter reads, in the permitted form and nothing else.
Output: 445.28,ft³
